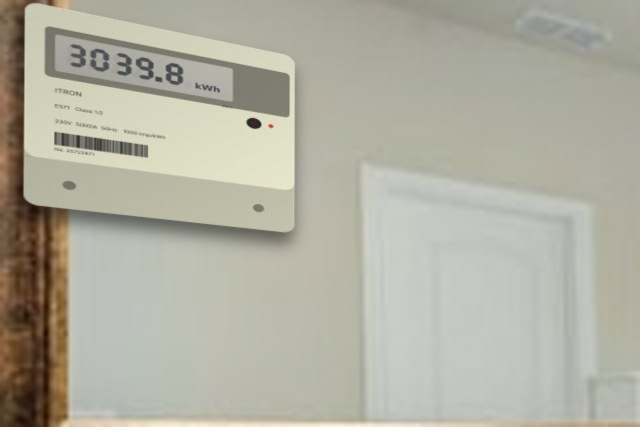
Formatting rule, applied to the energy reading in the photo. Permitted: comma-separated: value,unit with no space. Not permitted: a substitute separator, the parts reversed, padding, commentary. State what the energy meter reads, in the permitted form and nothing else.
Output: 3039.8,kWh
